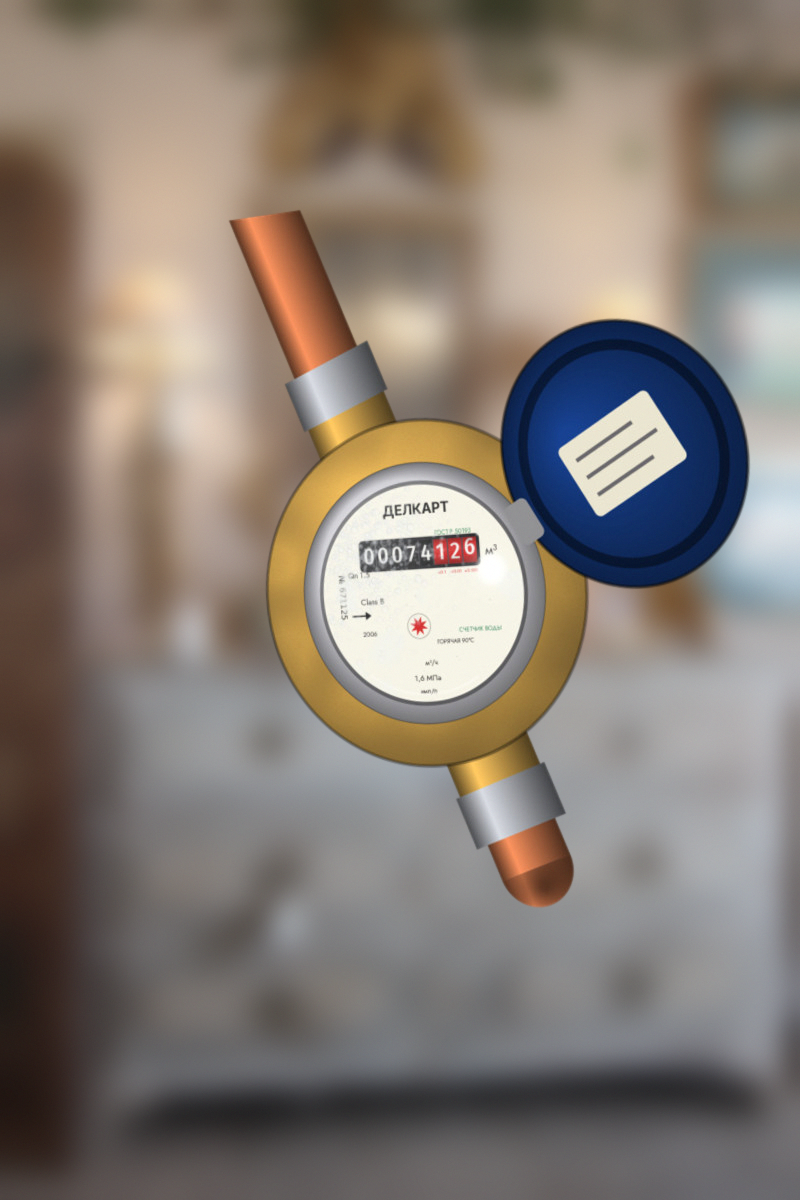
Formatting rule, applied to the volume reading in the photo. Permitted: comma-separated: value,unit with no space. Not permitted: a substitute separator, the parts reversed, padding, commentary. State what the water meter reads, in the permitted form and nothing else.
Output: 74.126,m³
